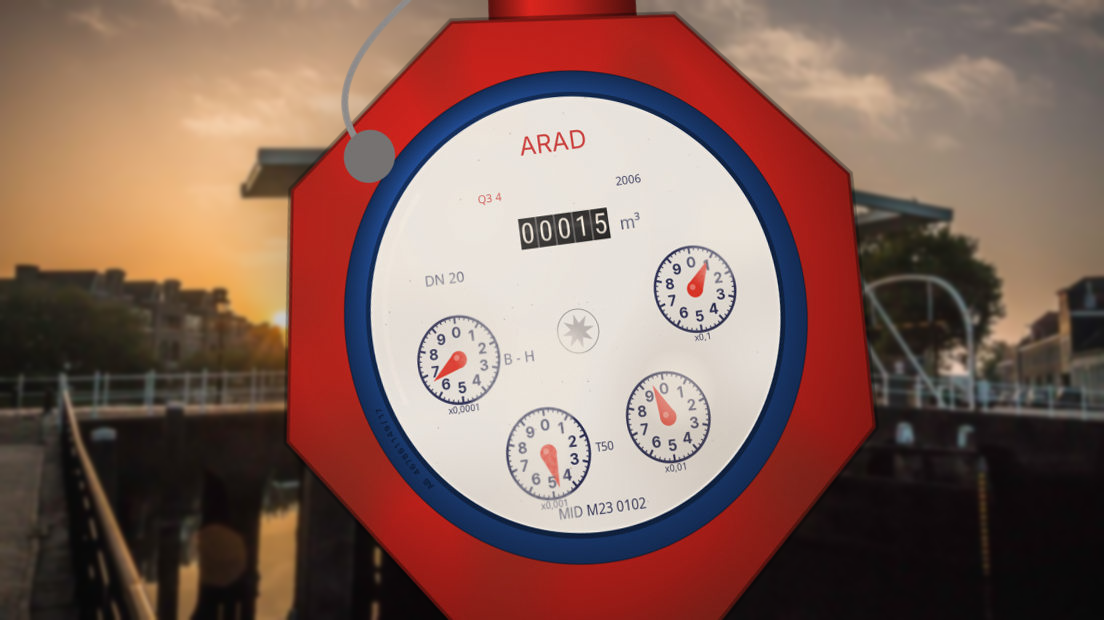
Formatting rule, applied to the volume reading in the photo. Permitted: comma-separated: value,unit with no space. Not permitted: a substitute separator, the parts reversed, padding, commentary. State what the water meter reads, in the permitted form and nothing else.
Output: 15.0946,m³
